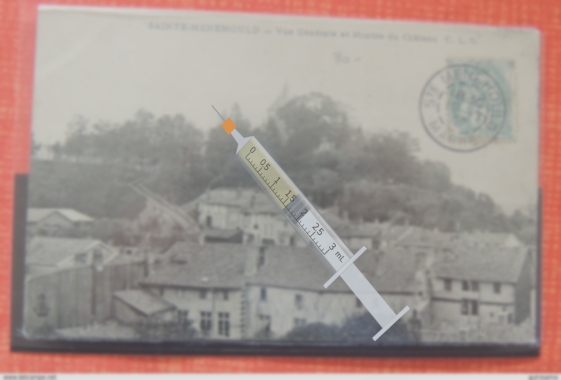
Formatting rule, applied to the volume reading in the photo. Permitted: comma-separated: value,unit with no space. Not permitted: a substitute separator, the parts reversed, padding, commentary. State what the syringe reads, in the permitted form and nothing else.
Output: 1.6,mL
